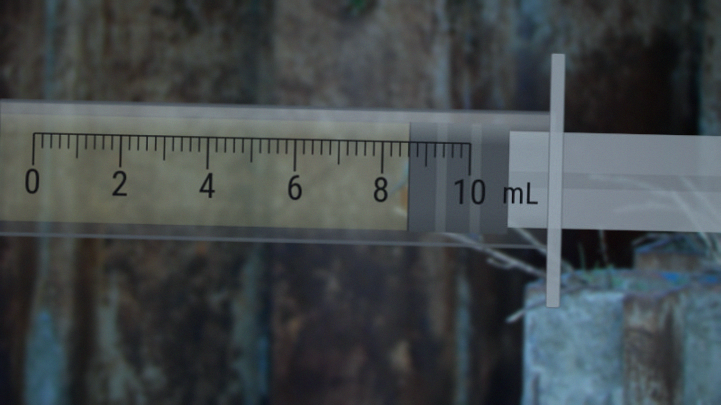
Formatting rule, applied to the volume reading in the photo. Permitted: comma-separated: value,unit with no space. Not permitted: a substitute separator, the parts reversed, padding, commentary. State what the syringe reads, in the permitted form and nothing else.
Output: 8.6,mL
